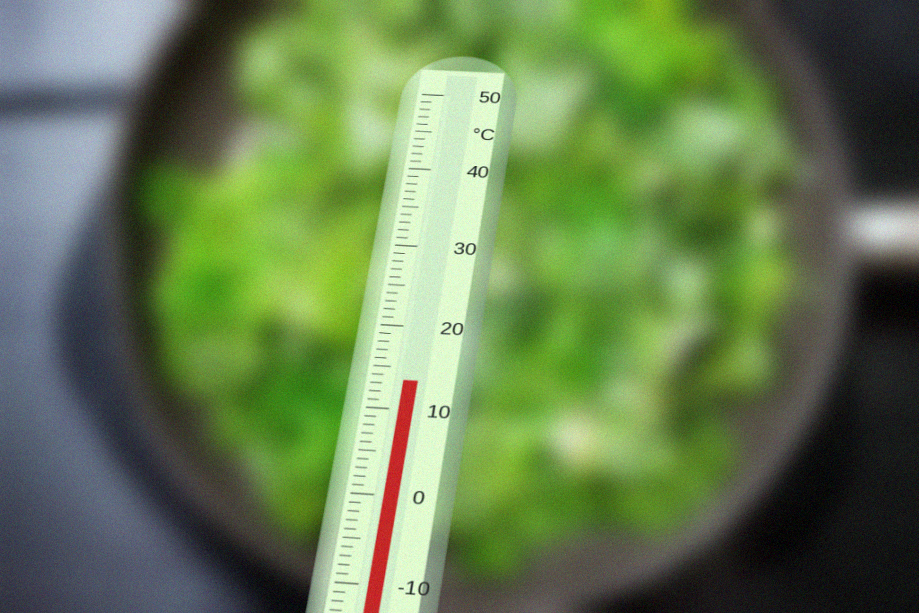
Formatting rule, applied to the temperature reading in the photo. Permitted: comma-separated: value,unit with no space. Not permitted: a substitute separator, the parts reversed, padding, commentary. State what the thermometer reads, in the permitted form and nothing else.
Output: 13.5,°C
